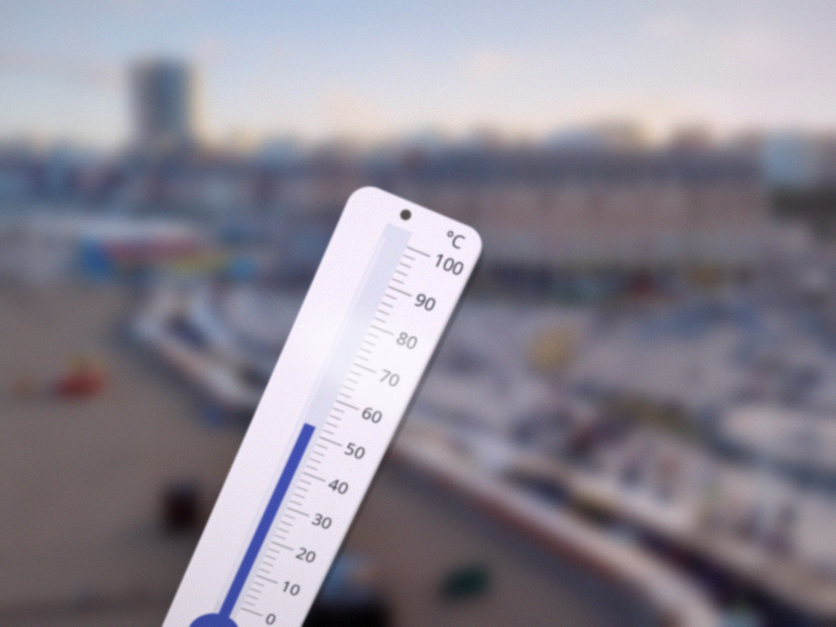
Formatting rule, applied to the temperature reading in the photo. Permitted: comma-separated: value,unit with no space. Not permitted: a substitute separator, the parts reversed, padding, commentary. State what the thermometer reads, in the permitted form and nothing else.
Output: 52,°C
